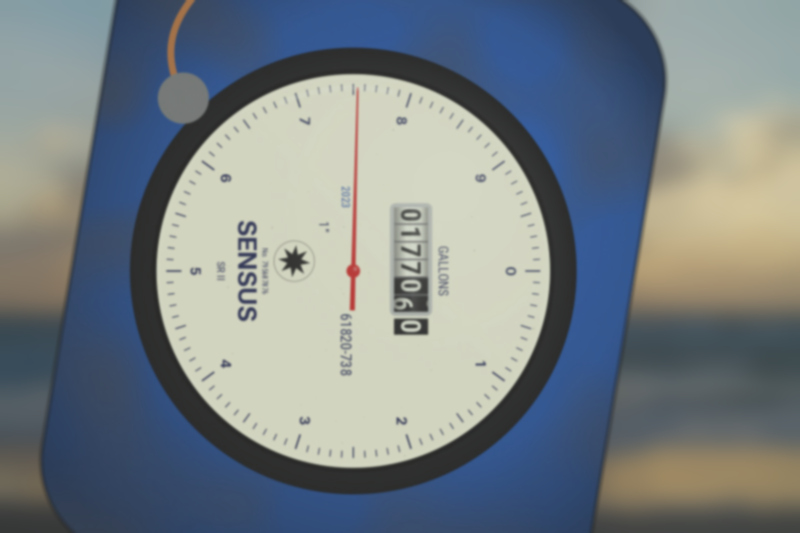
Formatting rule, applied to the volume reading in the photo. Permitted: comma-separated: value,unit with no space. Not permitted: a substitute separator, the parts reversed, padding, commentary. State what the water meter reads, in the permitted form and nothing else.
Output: 177057.5,gal
